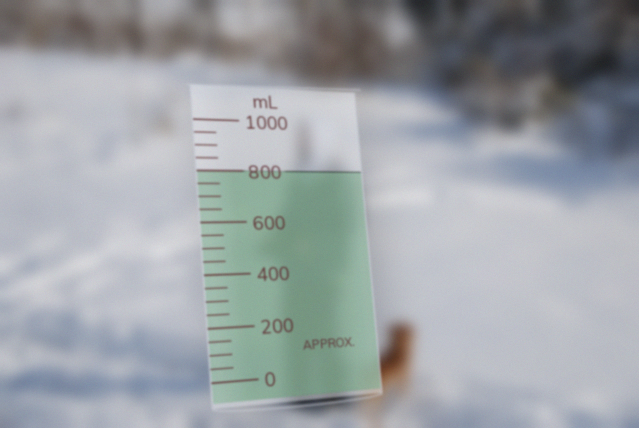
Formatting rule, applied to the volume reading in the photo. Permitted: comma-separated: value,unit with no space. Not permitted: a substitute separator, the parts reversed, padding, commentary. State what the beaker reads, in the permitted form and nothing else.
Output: 800,mL
